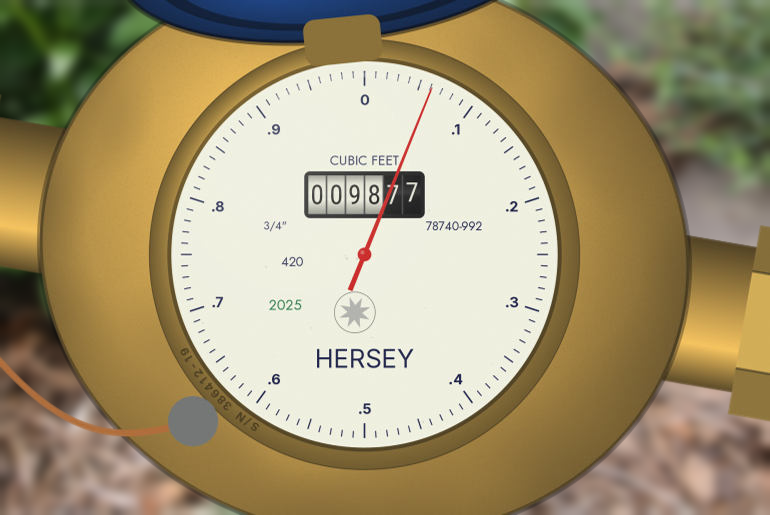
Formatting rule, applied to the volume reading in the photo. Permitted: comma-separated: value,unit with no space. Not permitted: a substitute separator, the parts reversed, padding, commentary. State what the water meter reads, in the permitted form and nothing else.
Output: 9877.06,ft³
